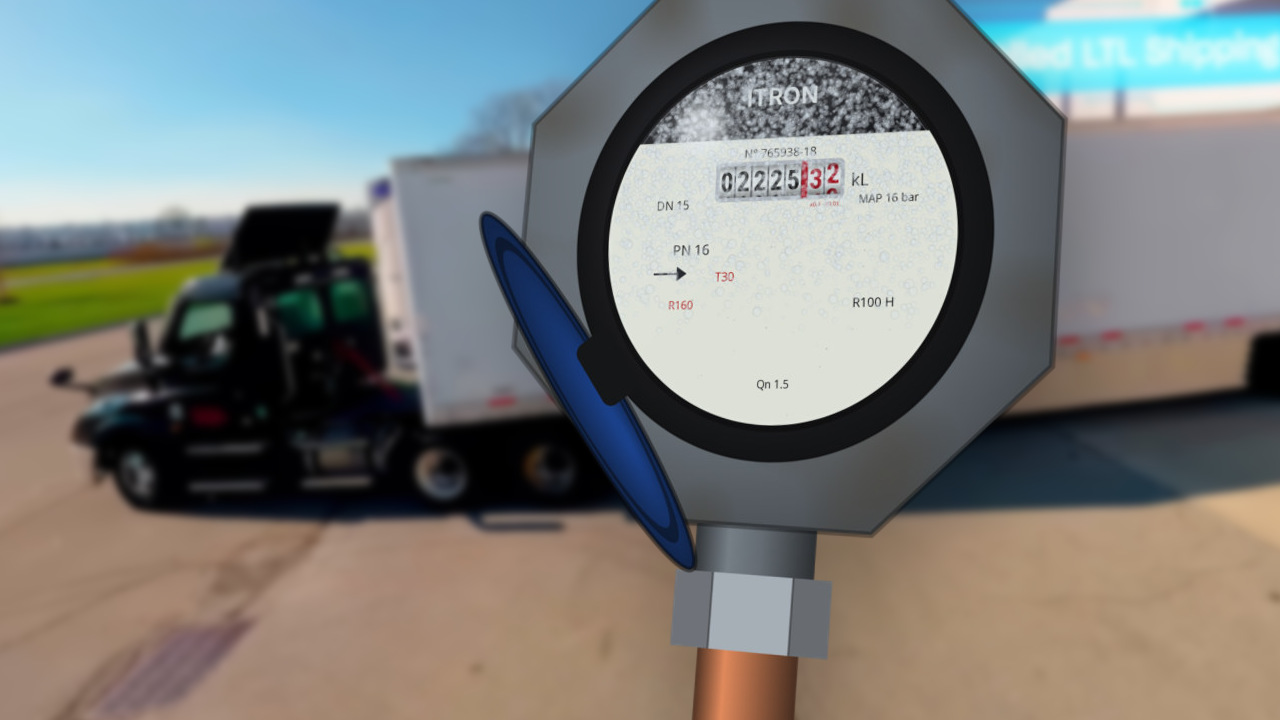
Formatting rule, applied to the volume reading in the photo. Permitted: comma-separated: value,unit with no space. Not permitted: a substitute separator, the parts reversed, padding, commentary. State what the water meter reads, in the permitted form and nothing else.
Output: 2225.32,kL
